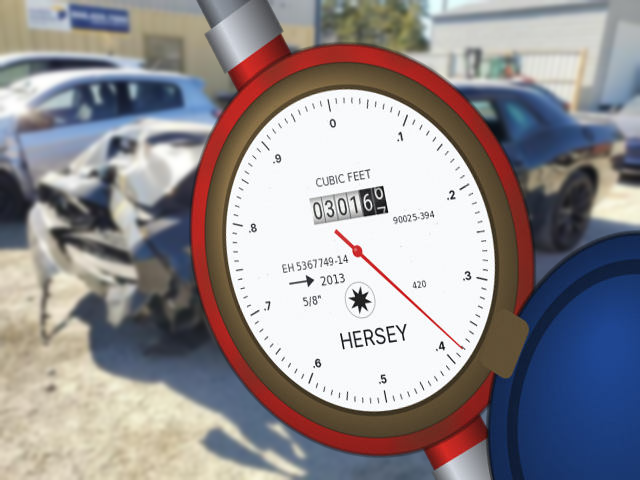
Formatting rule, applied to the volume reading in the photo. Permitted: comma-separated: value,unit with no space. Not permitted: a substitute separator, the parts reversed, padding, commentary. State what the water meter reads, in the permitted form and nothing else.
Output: 30166.38,ft³
